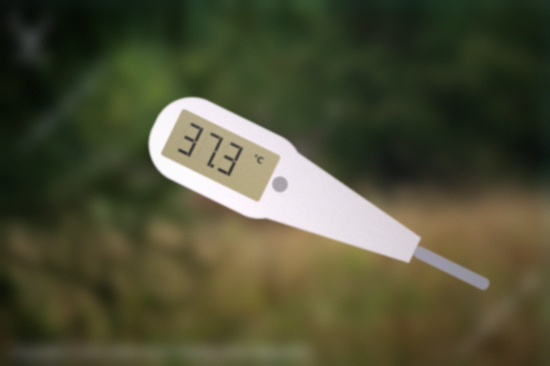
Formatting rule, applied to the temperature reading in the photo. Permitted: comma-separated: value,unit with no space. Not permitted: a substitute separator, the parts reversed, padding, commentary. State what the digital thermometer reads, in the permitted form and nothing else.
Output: 37.3,°C
